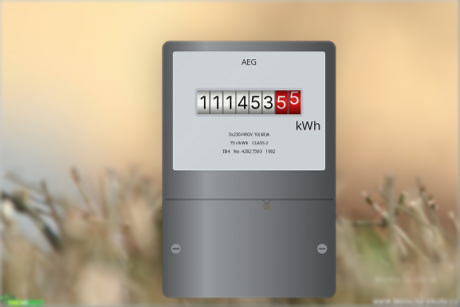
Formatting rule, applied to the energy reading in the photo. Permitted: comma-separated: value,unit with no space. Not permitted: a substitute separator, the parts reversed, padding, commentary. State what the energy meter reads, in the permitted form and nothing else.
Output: 111453.55,kWh
